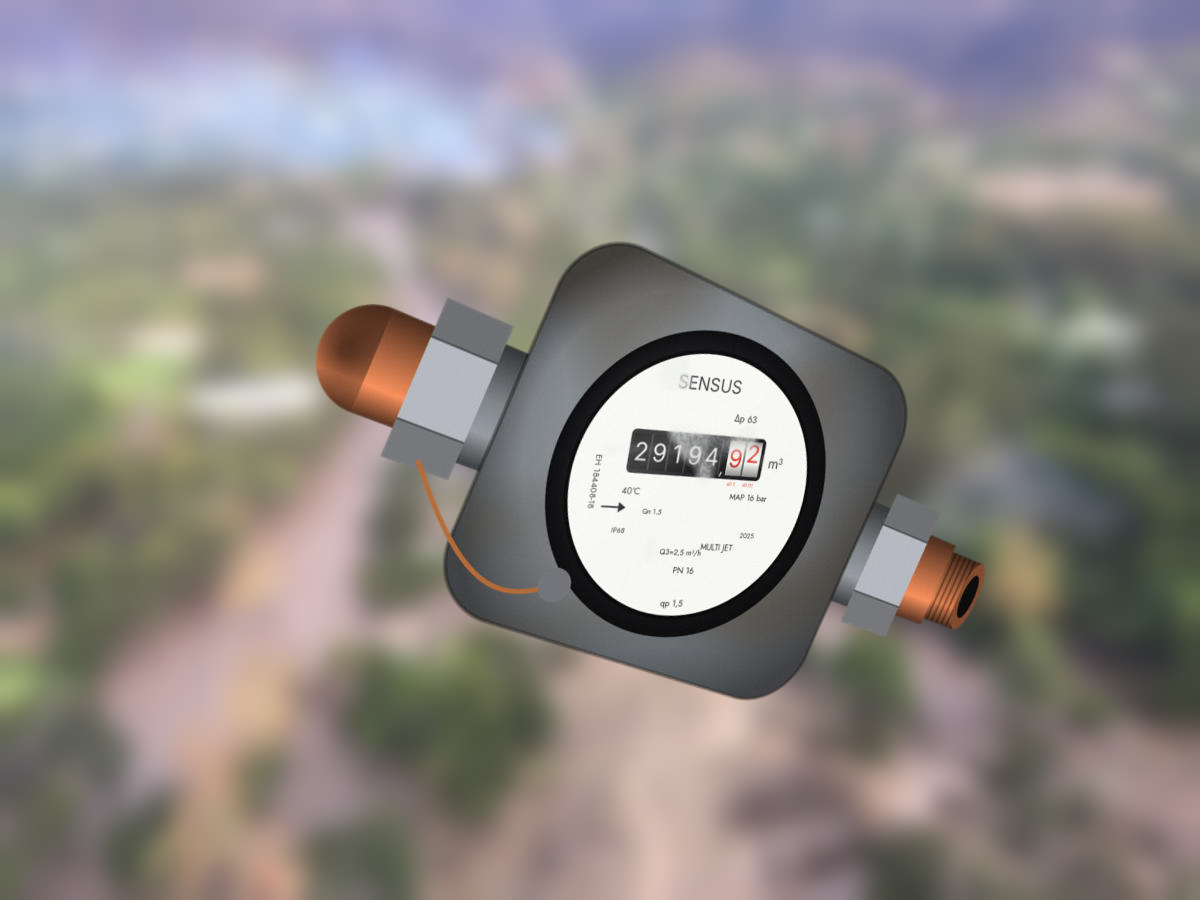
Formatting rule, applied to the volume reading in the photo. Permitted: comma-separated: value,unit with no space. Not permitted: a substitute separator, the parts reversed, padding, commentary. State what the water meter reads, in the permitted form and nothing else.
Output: 29194.92,m³
